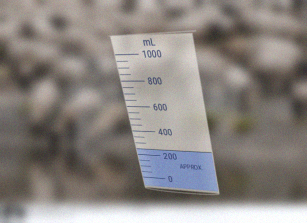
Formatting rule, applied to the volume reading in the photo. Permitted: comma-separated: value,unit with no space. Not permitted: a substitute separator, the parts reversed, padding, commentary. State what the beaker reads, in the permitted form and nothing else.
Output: 250,mL
